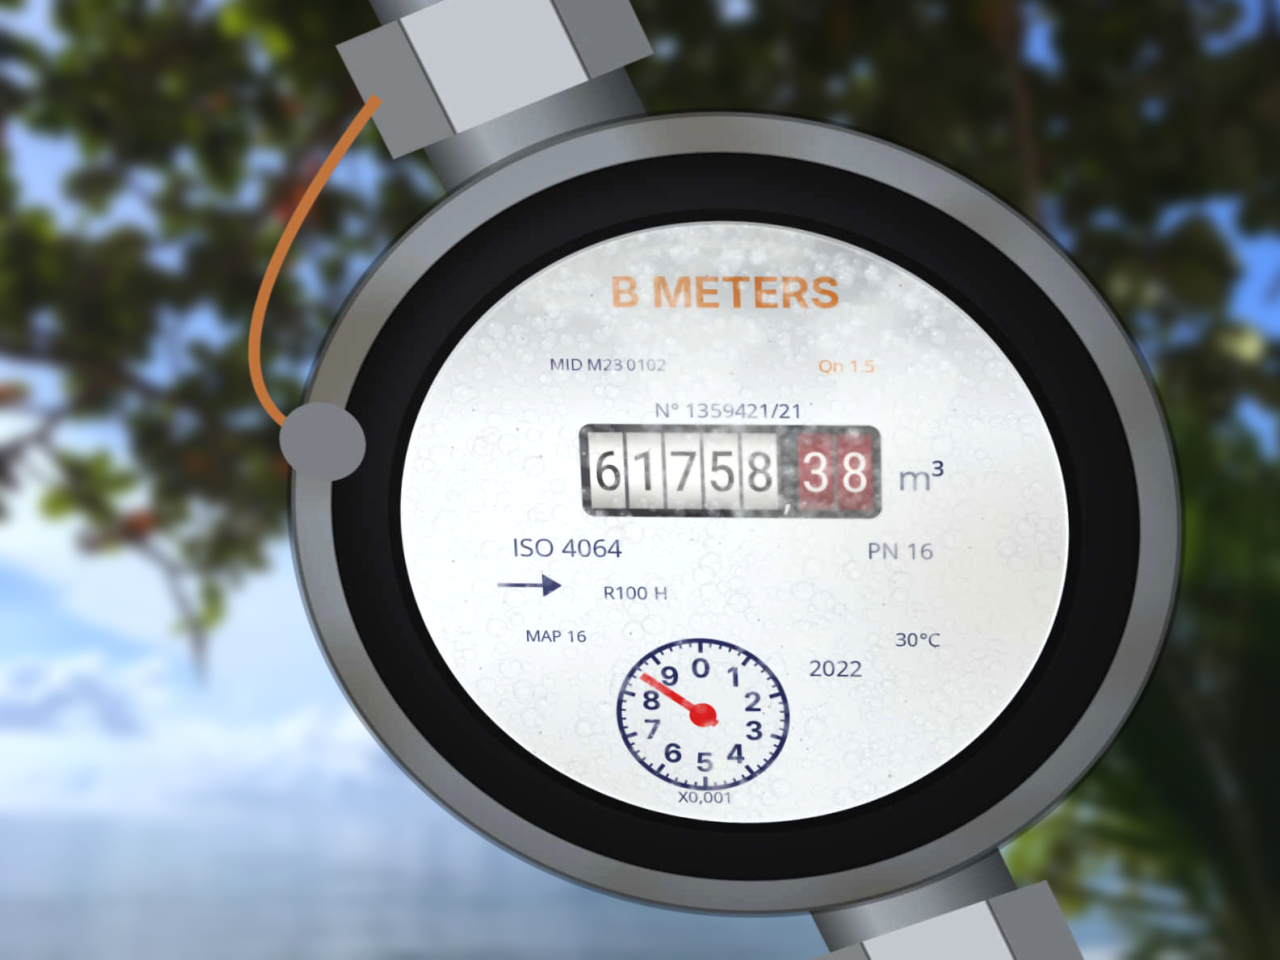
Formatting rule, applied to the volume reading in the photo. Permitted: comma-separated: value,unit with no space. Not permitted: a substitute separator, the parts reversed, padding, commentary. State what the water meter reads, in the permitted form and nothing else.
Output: 61758.388,m³
